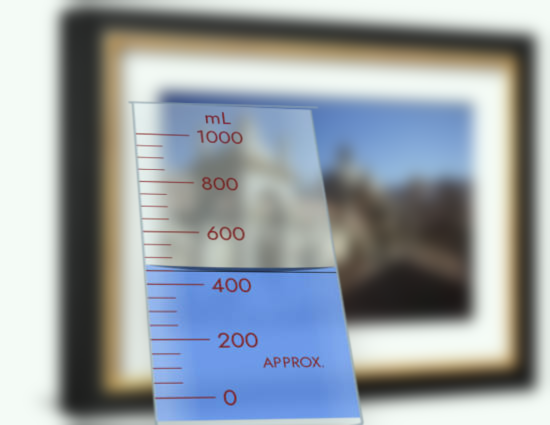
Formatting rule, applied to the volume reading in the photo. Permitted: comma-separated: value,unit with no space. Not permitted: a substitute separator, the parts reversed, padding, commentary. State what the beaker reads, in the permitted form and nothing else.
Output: 450,mL
